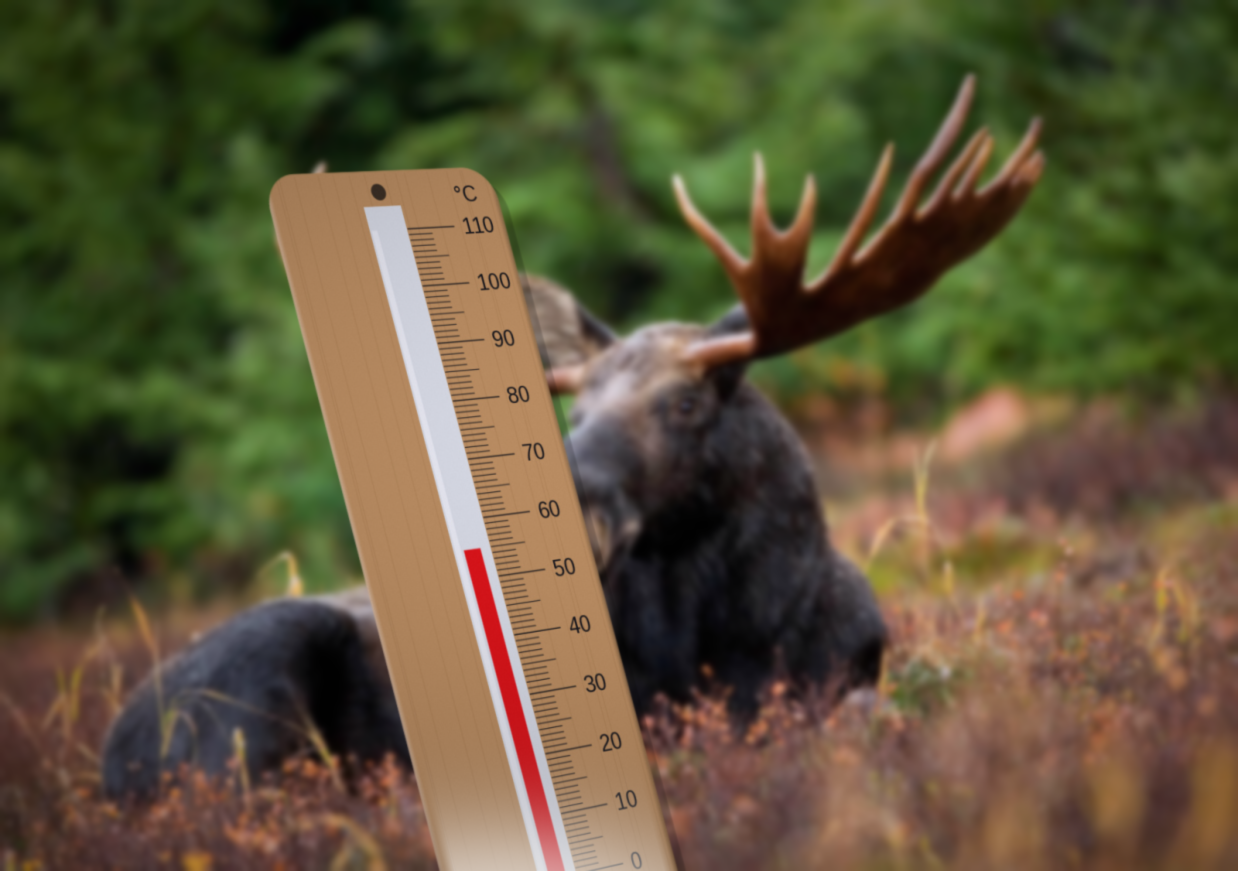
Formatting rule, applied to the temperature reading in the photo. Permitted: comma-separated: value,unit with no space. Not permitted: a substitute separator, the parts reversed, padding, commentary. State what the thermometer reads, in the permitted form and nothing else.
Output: 55,°C
